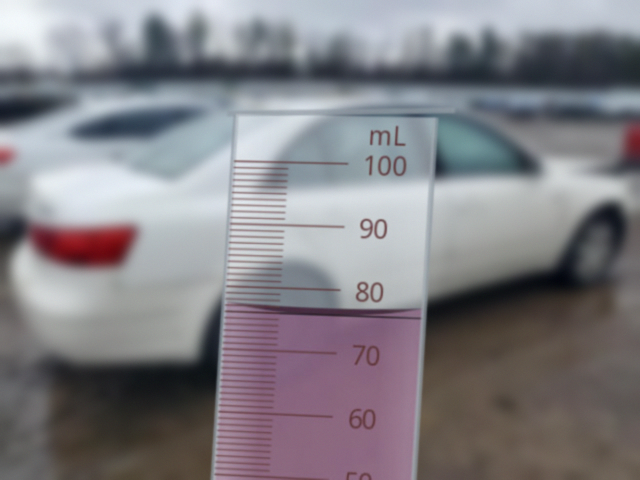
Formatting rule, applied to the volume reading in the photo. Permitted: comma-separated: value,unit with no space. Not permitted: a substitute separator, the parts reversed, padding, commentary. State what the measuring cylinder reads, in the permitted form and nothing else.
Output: 76,mL
